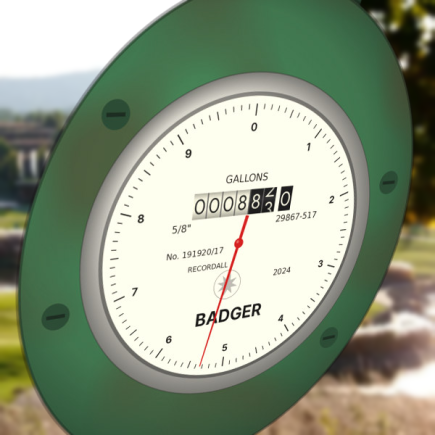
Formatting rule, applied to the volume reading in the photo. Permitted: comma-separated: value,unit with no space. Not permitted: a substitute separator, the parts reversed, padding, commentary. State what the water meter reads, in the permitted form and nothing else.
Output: 8825.3,gal
